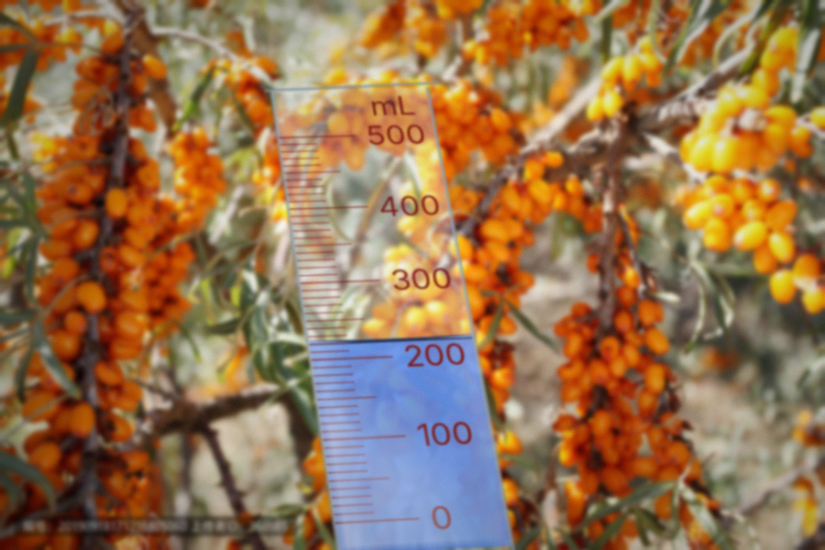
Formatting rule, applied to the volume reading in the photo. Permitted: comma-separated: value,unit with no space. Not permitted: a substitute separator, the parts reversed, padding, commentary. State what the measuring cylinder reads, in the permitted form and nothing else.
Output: 220,mL
